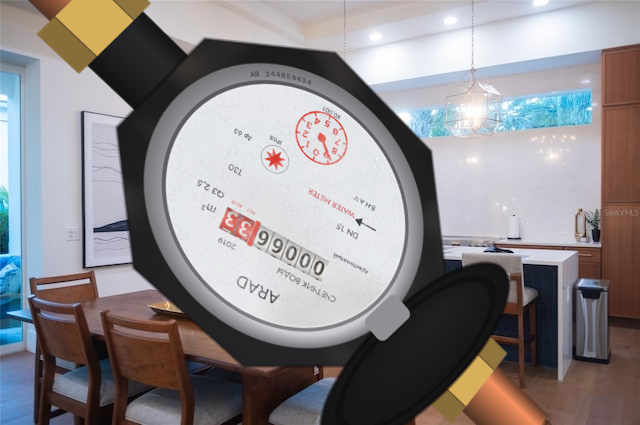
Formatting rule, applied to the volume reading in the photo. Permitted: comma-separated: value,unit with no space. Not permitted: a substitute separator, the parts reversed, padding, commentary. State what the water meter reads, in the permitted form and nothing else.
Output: 66.328,m³
